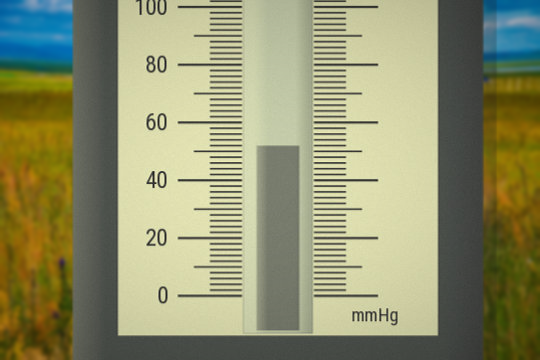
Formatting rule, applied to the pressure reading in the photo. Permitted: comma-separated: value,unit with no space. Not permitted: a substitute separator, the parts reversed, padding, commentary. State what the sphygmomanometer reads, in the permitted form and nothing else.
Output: 52,mmHg
